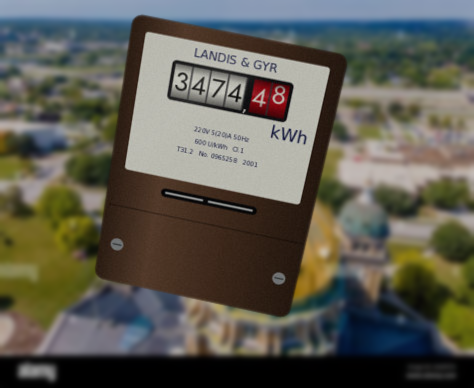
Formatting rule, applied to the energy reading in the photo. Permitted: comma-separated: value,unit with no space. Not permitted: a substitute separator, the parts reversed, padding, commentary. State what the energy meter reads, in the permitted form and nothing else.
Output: 3474.48,kWh
